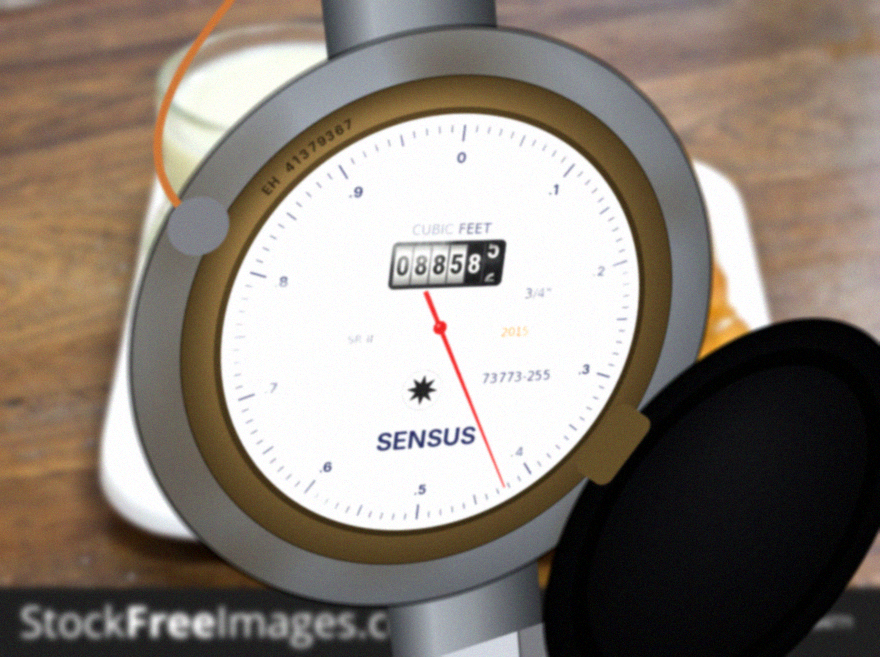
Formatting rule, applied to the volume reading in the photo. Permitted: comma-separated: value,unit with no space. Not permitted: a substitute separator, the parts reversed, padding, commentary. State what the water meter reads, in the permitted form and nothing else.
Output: 88585.42,ft³
